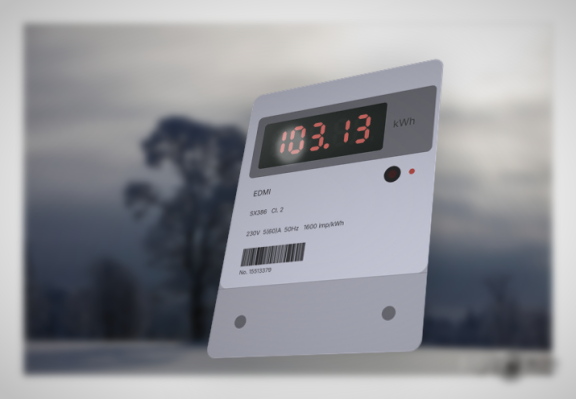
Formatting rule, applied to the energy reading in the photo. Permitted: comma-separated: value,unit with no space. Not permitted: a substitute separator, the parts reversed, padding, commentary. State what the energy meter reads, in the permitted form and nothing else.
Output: 103.13,kWh
